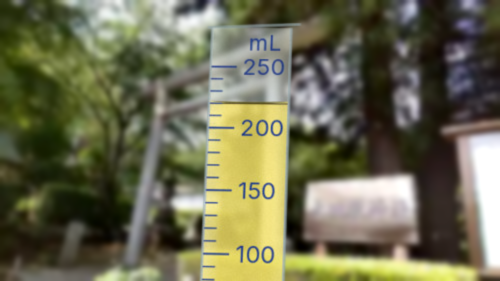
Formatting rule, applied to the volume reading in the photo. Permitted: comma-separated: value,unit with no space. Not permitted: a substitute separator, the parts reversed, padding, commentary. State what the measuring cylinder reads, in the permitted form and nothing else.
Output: 220,mL
